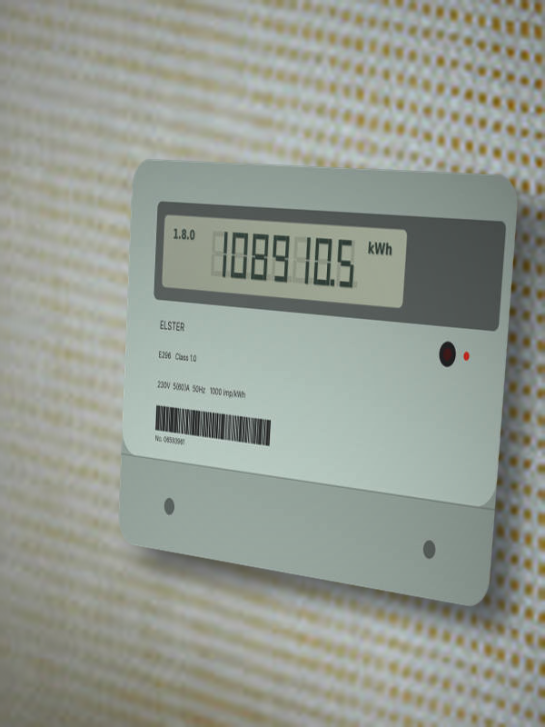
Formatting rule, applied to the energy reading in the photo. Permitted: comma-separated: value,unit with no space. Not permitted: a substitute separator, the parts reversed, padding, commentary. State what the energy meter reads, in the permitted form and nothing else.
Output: 108910.5,kWh
